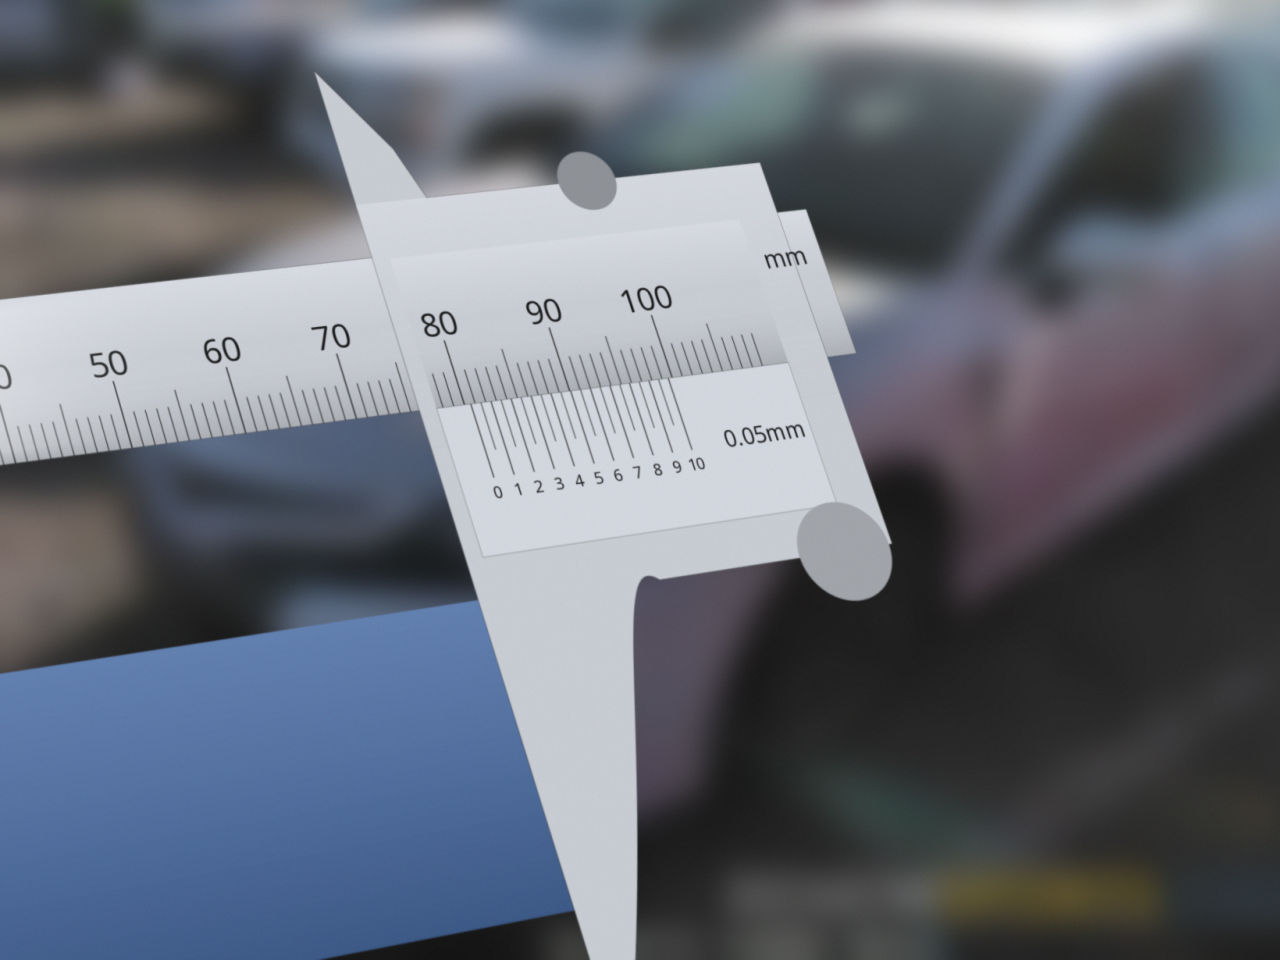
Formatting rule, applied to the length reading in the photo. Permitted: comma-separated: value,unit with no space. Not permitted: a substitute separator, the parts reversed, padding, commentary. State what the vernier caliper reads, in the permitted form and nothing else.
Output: 80.6,mm
